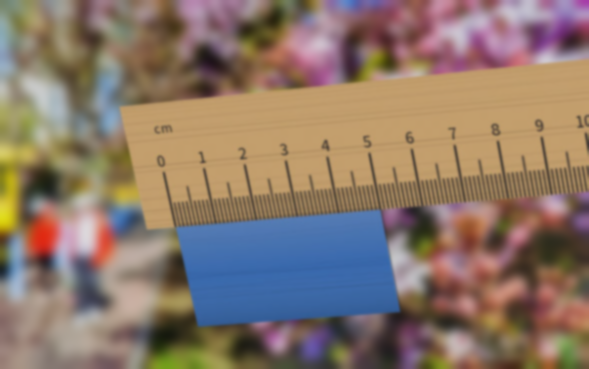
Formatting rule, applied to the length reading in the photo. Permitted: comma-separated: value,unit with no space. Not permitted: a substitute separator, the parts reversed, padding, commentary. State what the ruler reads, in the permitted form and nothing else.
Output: 5,cm
